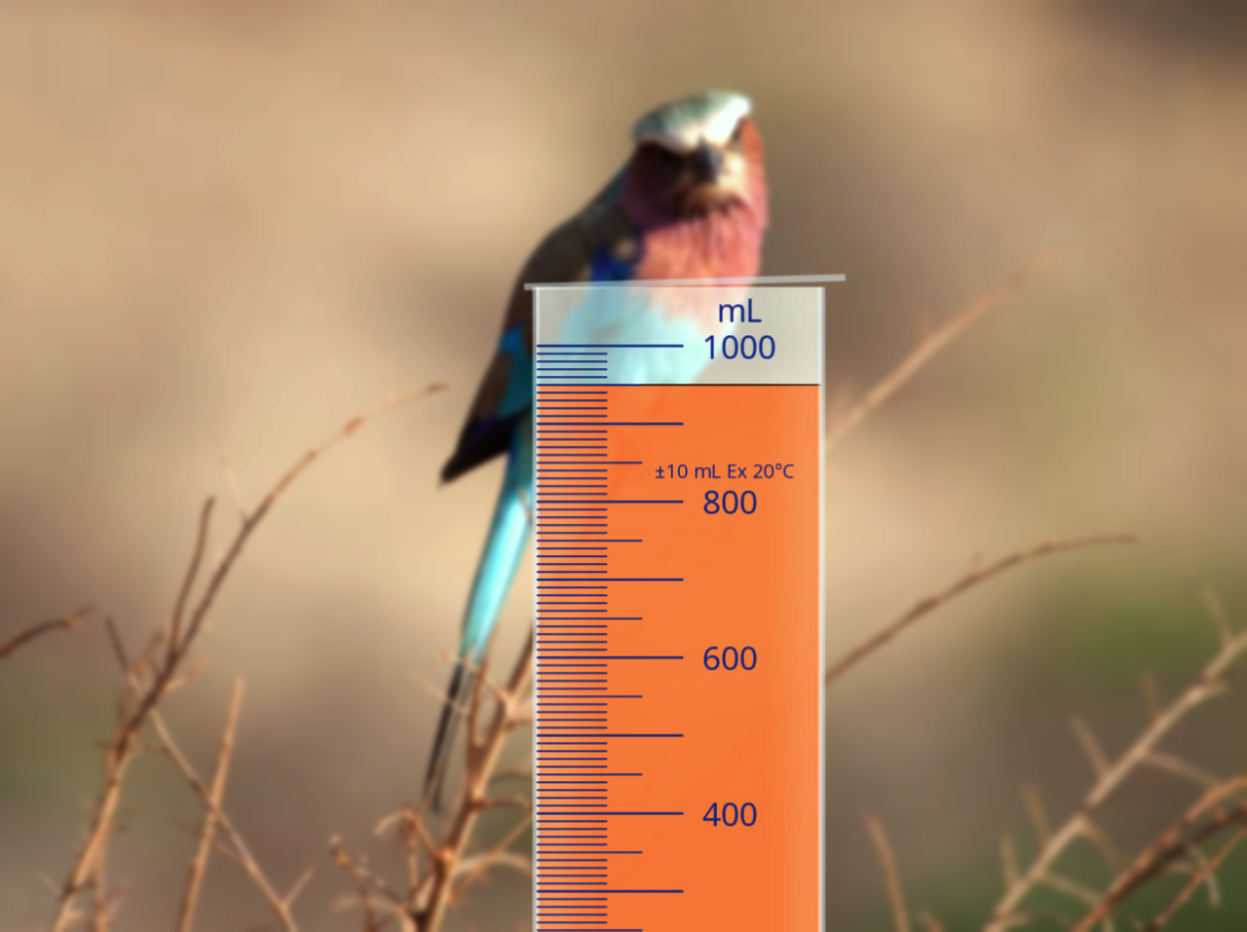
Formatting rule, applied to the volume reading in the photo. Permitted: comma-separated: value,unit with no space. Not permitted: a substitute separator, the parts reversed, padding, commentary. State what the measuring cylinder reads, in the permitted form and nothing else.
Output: 950,mL
